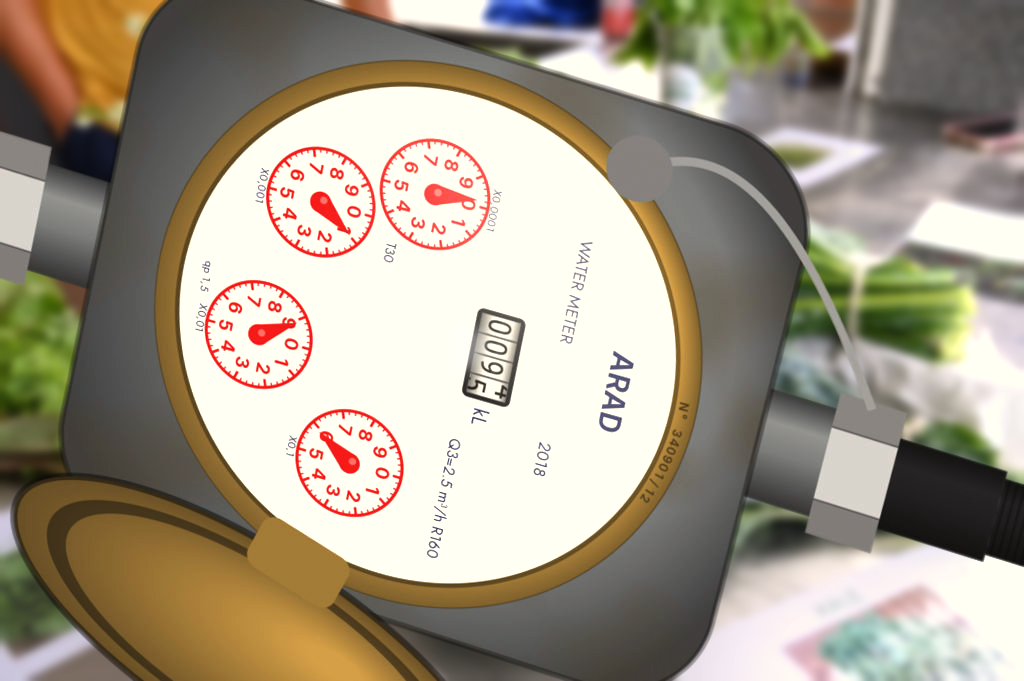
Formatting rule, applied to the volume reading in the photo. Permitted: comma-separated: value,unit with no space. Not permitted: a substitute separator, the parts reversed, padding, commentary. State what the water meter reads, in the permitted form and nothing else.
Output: 94.5909,kL
